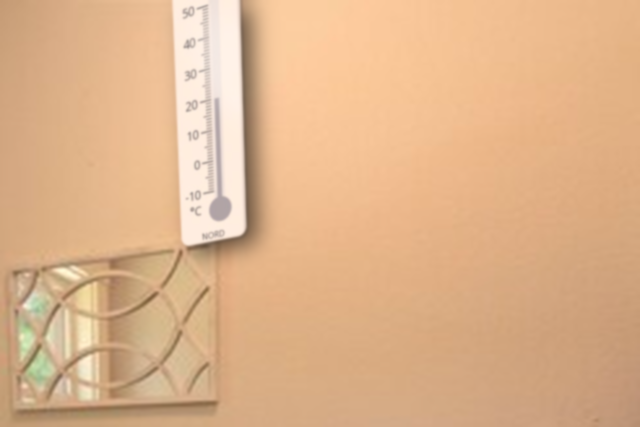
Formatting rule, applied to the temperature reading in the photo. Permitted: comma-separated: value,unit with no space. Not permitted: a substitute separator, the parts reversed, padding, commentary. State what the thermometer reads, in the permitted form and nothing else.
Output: 20,°C
